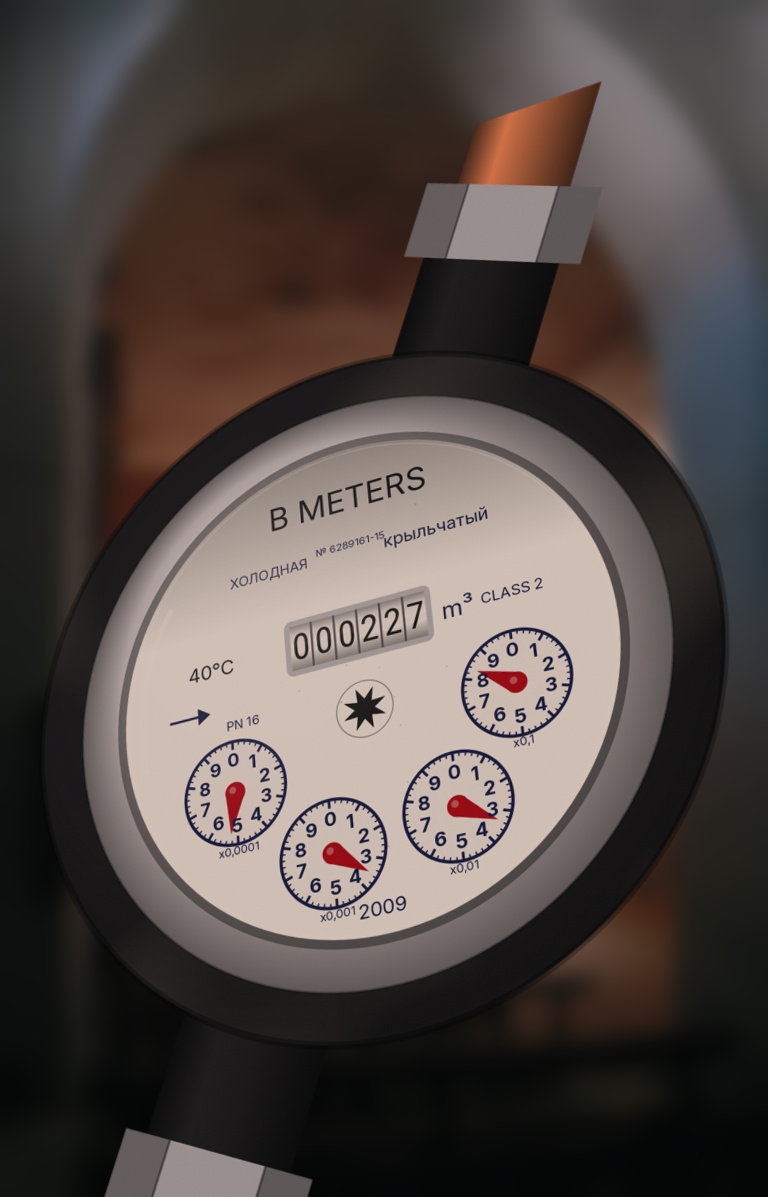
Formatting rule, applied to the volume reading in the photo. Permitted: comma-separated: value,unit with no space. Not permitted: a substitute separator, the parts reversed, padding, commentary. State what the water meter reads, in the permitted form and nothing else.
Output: 227.8335,m³
